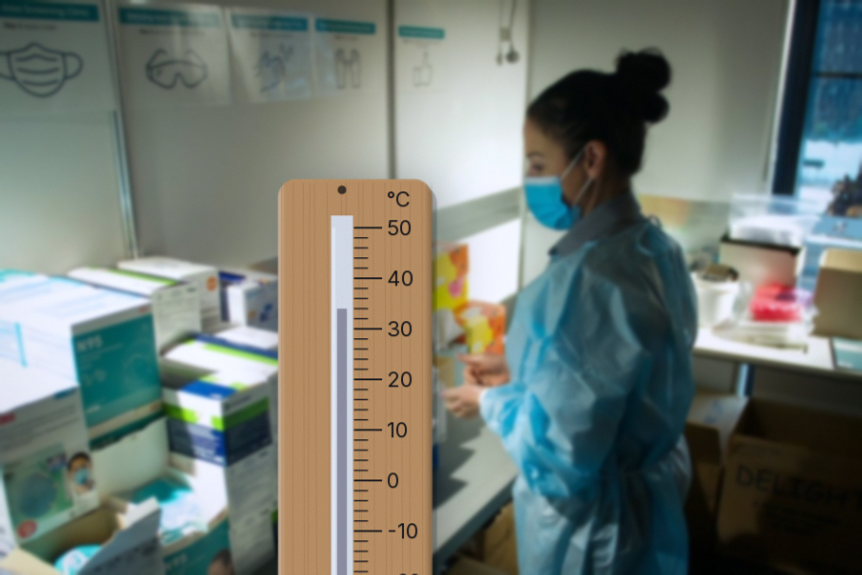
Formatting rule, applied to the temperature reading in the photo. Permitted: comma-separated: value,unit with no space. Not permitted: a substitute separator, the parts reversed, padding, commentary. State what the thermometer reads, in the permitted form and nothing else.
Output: 34,°C
